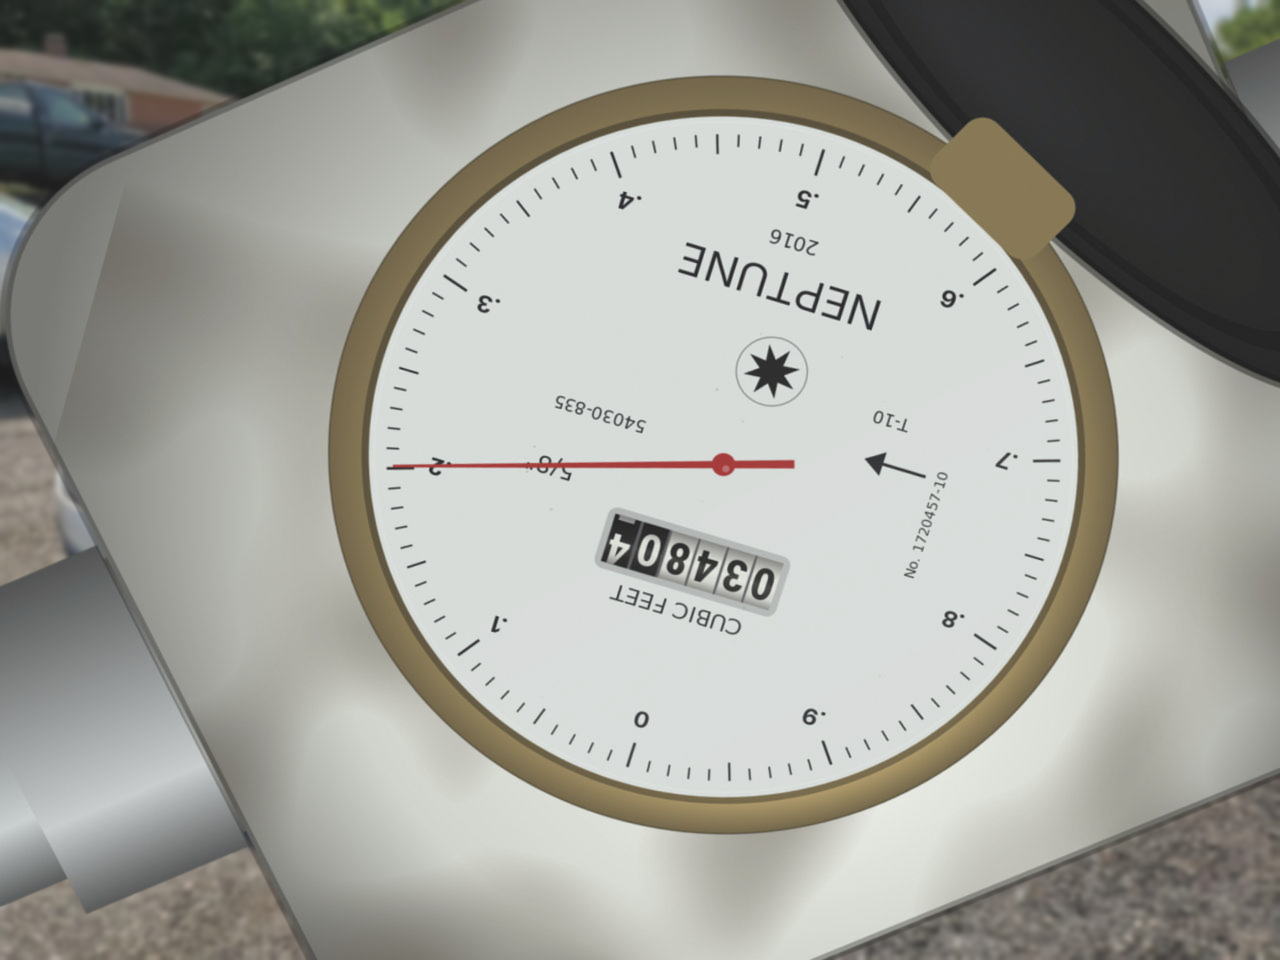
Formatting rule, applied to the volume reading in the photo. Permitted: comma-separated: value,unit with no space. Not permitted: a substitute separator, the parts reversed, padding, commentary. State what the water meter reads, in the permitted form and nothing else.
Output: 34804.20,ft³
